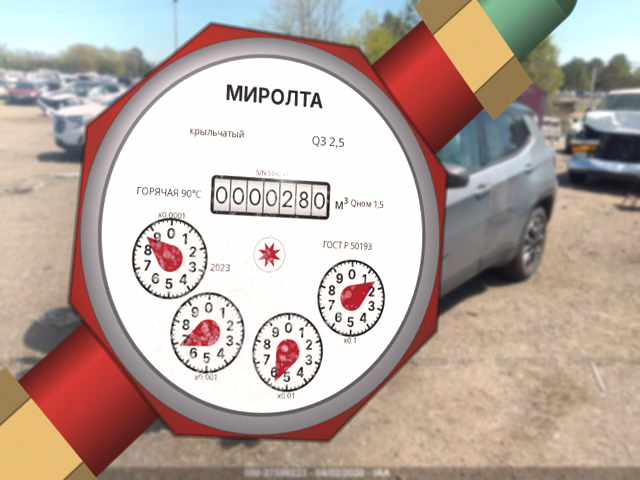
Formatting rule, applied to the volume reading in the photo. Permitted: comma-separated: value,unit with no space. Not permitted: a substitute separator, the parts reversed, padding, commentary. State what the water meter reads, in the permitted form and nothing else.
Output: 280.1568,m³
